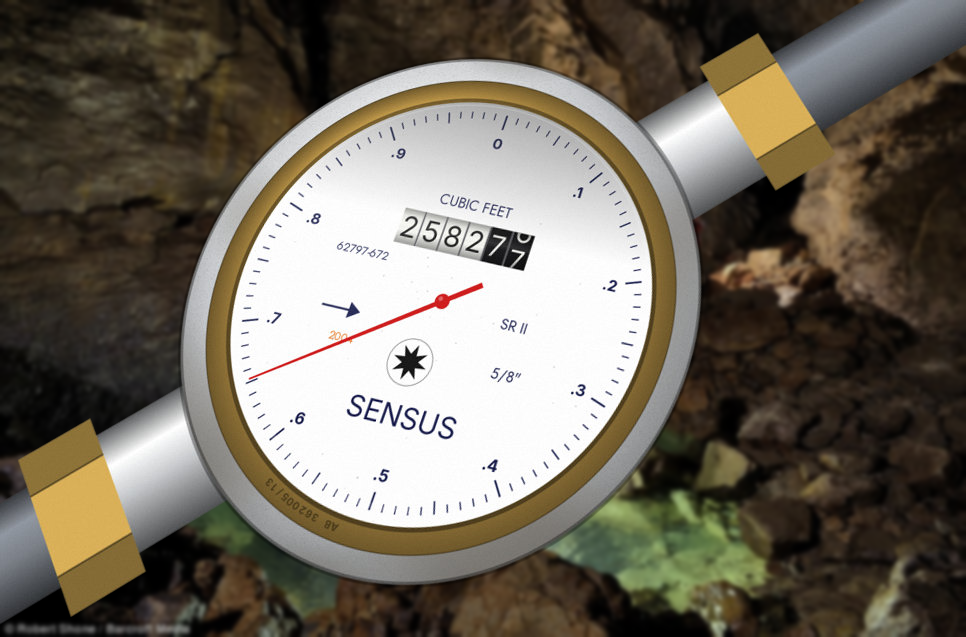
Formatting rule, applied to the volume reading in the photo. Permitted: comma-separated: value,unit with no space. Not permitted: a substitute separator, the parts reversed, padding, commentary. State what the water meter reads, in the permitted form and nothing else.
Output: 258276.65,ft³
